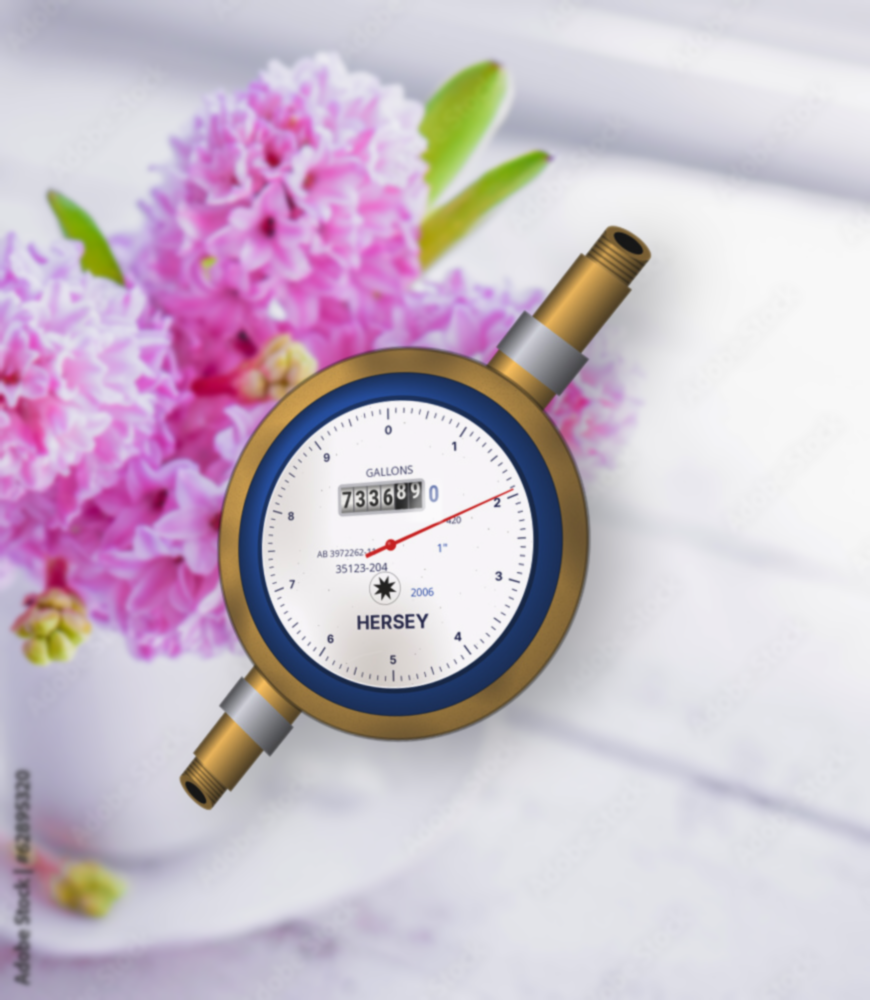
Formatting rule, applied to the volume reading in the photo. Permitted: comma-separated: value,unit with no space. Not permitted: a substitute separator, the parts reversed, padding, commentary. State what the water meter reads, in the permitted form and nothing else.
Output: 7336891.9,gal
